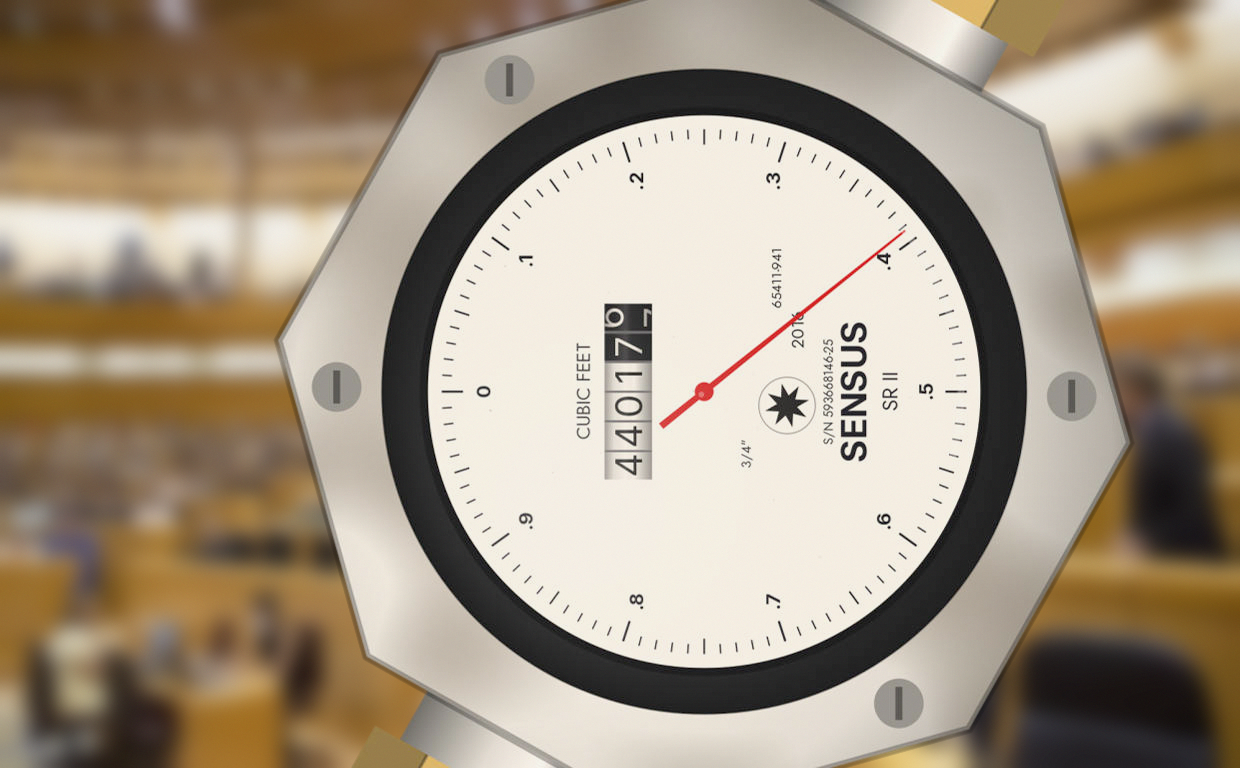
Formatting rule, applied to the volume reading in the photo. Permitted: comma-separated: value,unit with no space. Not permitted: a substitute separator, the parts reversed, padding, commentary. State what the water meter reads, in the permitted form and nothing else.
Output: 440176.39,ft³
